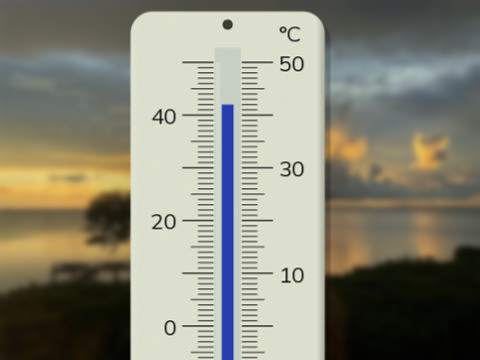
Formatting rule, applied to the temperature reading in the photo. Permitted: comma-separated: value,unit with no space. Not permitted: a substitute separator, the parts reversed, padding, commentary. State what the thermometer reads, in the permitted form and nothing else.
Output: 42,°C
